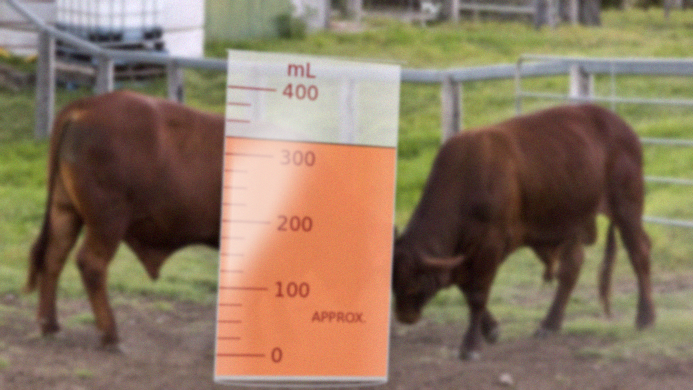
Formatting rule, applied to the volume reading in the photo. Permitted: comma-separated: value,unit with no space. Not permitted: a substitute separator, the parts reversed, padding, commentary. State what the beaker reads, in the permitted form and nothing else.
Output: 325,mL
